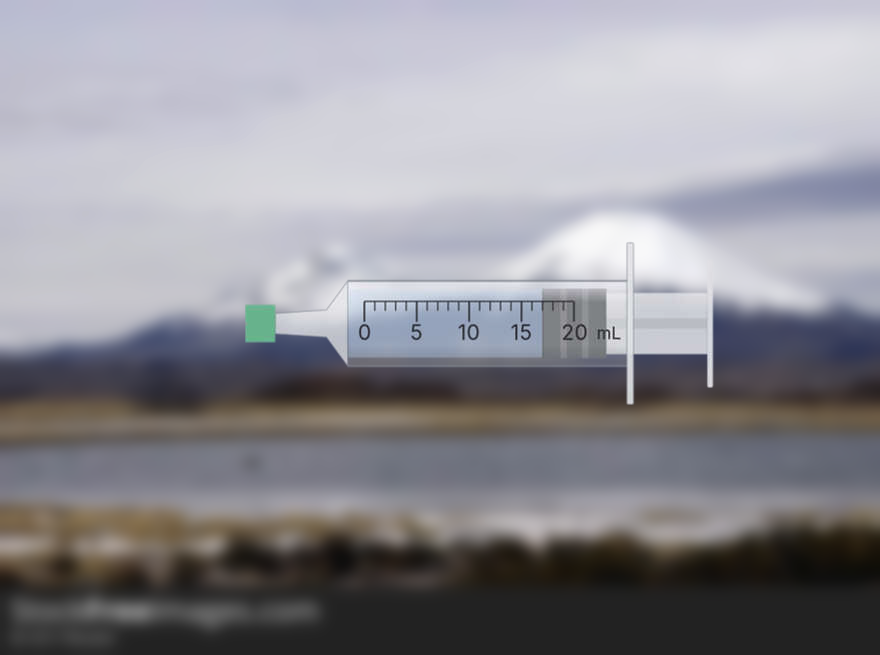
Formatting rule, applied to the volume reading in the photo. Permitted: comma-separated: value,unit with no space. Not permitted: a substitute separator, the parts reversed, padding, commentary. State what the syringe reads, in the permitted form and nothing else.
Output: 17,mL
